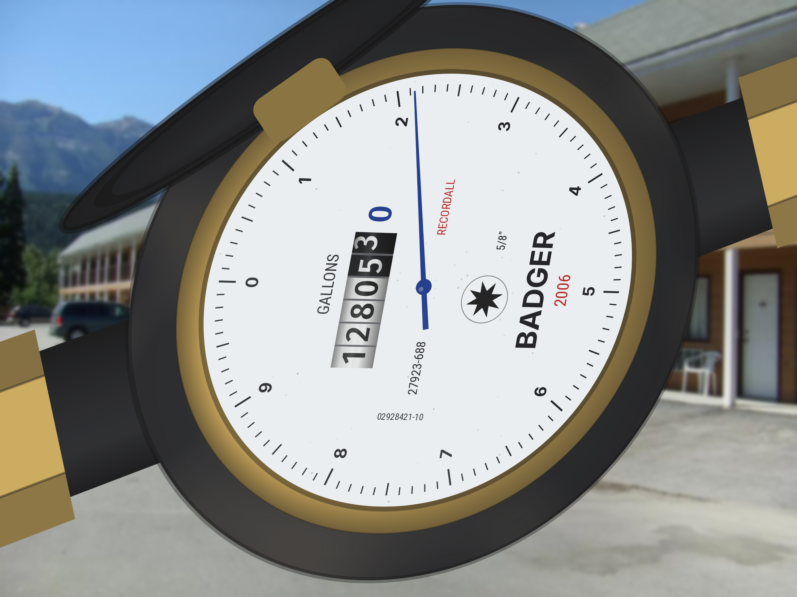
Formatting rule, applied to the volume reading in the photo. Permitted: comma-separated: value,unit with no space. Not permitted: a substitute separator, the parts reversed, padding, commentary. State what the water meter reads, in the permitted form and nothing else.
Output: 1280532.1,gal
